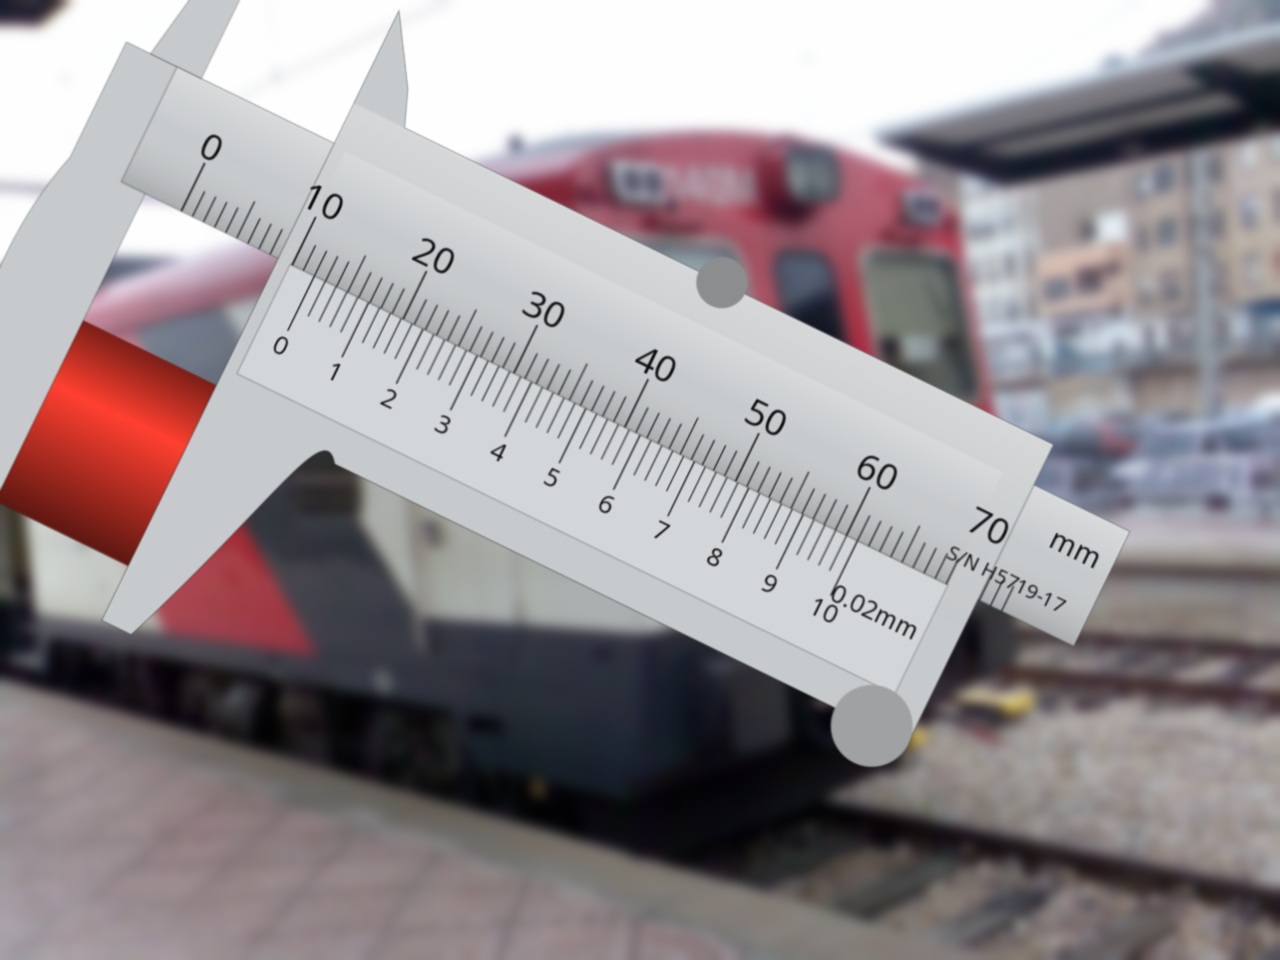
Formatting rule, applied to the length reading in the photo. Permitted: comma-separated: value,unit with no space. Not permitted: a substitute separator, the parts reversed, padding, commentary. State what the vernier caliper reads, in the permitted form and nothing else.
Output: 12.0,mm
